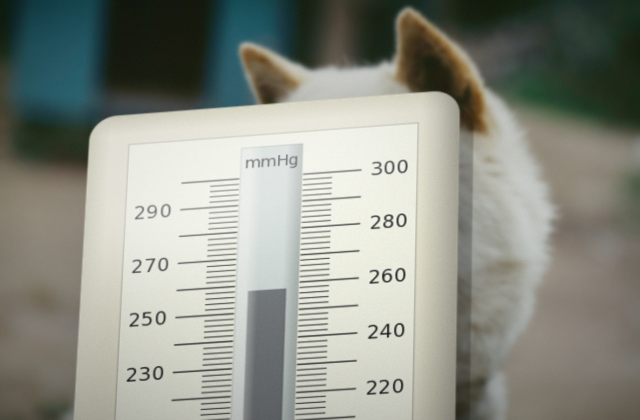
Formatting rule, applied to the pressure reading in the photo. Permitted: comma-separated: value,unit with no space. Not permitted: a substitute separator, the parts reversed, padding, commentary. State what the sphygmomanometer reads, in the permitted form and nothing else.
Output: 258,mmHg
